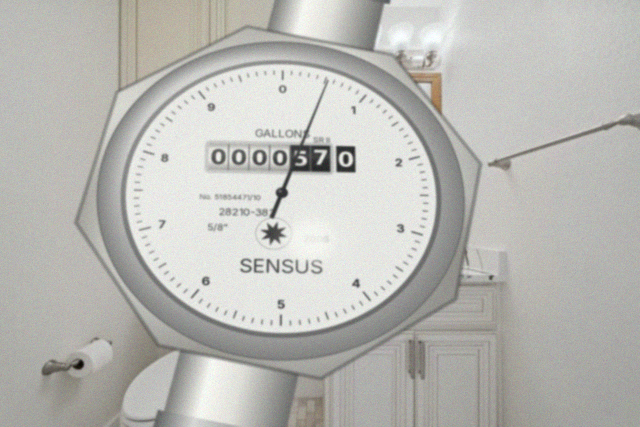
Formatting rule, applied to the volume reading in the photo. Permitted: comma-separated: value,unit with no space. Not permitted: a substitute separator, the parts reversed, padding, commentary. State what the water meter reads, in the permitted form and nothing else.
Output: 570.5,gal
